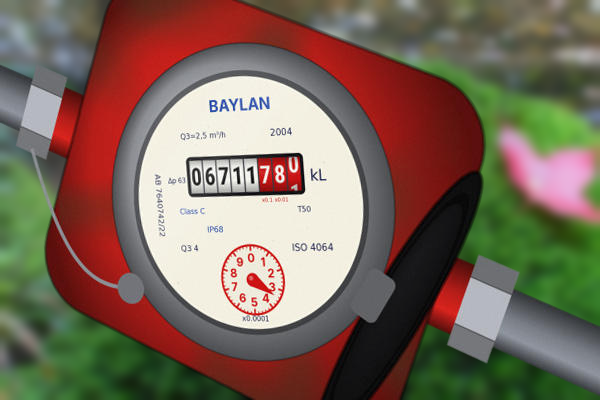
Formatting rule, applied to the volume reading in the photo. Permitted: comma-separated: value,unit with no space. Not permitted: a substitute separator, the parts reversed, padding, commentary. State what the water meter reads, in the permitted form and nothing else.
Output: 6711.7803,kL
